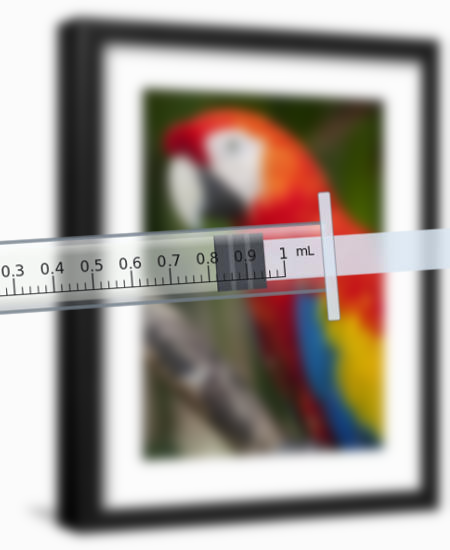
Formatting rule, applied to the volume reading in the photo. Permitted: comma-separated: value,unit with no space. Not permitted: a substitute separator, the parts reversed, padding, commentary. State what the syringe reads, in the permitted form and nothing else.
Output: 0.82,mL
